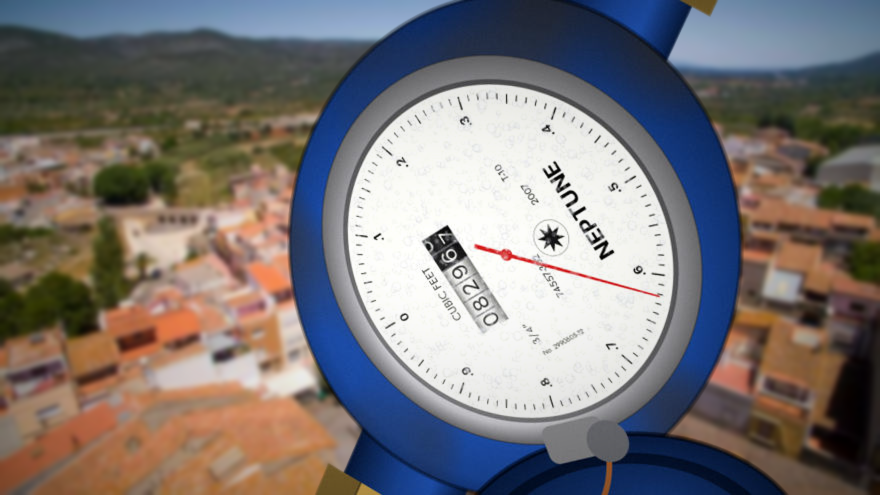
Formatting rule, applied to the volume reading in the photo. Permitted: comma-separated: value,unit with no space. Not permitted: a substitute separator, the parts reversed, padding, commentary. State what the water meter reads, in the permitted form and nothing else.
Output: 82966.62,ft³
